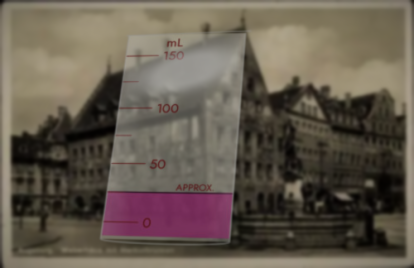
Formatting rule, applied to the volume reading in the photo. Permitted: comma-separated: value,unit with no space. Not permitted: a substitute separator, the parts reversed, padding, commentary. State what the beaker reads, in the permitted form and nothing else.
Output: 25,mL
